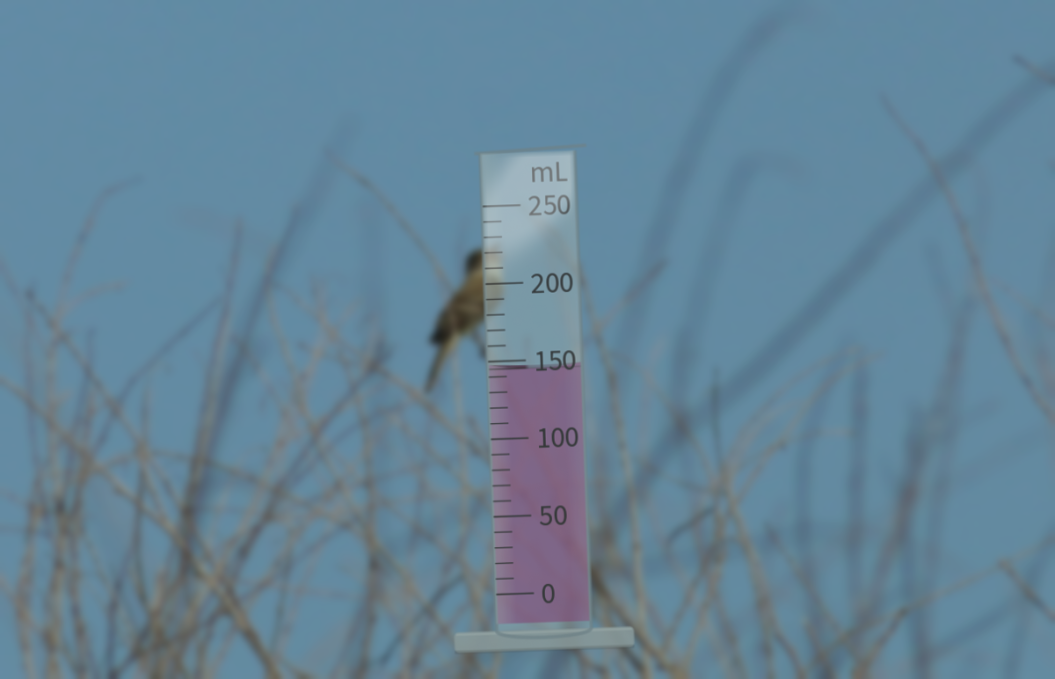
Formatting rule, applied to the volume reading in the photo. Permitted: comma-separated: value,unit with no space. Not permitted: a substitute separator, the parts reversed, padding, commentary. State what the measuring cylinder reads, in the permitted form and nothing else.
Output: 145,mL
